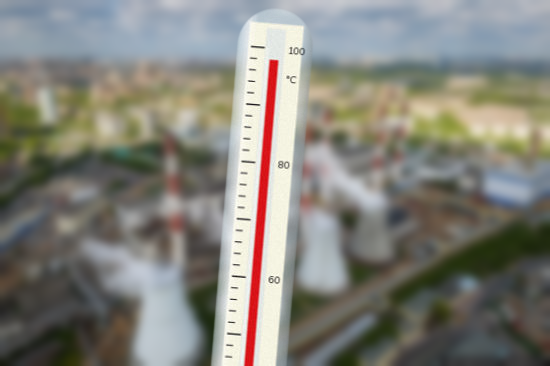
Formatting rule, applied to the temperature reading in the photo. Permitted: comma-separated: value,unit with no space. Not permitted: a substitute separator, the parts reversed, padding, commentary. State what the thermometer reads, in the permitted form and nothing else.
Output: 98,°C
